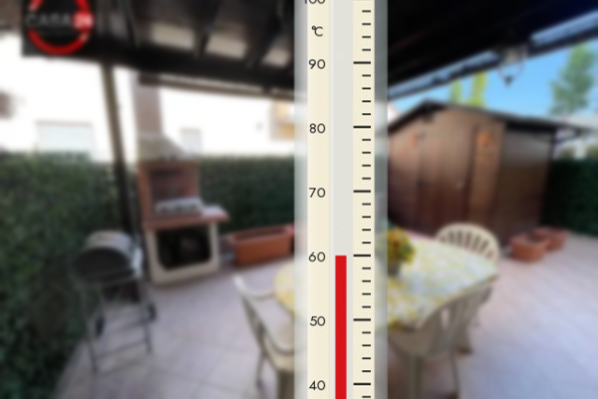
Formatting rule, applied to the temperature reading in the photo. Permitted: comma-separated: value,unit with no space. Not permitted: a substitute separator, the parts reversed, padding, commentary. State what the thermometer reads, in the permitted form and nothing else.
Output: 60,°C
